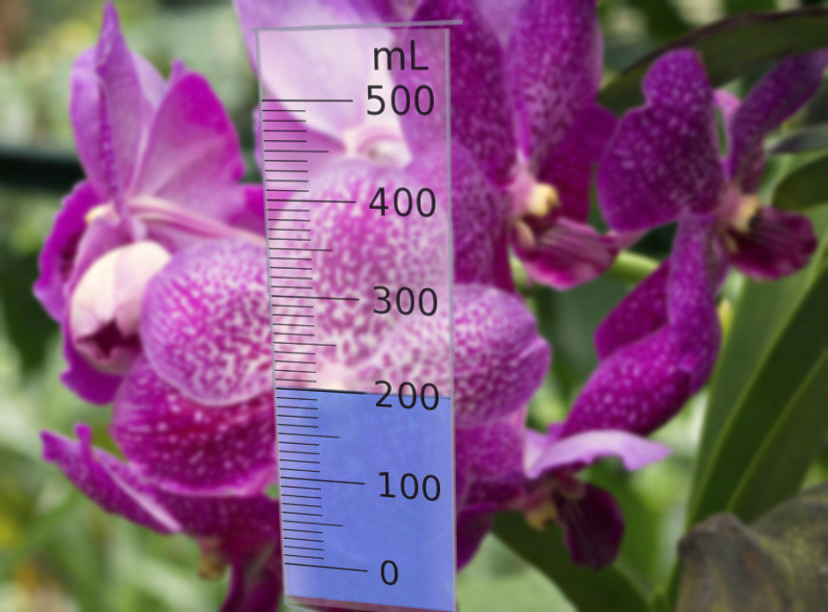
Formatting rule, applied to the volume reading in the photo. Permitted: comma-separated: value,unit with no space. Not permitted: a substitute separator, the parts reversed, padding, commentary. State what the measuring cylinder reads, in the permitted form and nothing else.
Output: 200,mL
